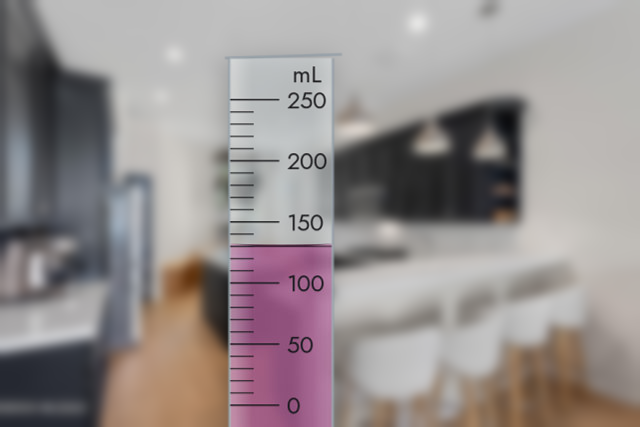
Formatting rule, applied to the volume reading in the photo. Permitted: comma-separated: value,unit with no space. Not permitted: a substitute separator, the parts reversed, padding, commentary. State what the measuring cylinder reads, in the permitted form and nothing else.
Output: 130,mL
